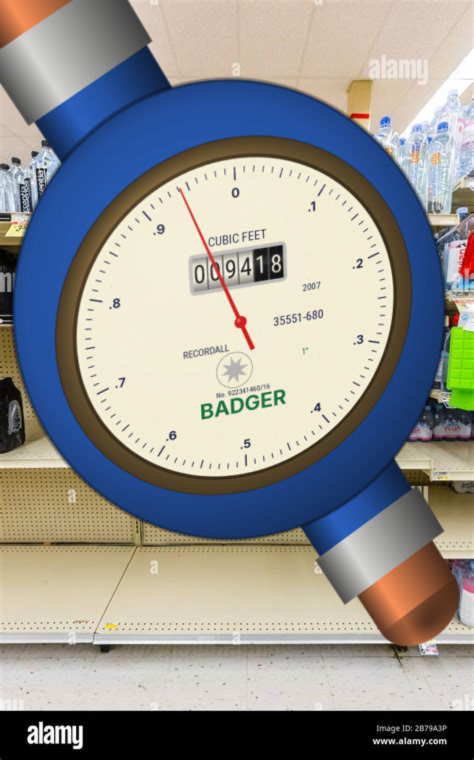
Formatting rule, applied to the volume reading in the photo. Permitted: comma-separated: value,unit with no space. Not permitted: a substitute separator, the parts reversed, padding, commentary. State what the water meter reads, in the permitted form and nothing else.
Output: 9417.94,ft³
